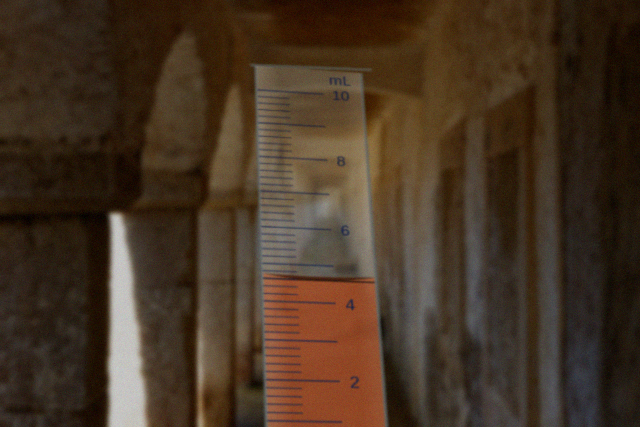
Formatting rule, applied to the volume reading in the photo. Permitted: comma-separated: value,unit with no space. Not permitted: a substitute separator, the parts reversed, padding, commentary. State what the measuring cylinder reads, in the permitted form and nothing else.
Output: 4.6,mL
